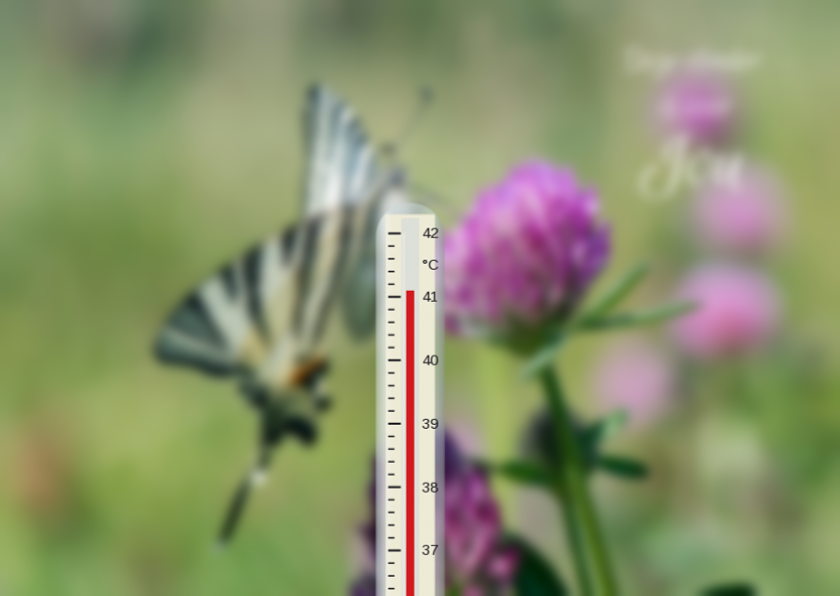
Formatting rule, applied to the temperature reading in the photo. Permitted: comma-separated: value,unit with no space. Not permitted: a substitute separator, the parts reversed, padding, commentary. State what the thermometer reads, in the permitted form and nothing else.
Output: 41.1,°C
